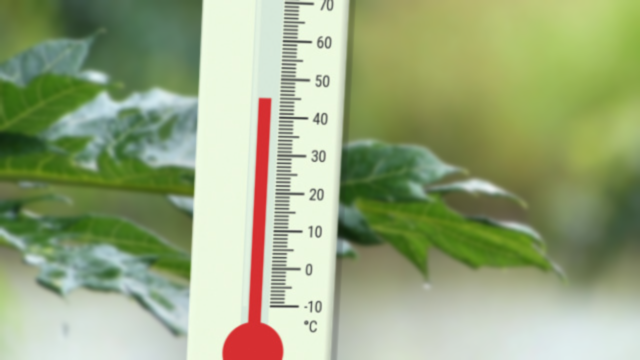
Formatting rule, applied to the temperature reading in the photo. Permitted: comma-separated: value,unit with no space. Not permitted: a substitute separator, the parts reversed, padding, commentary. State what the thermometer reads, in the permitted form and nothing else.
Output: 45,°C
